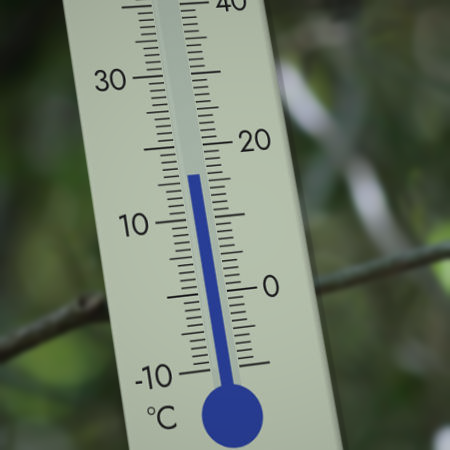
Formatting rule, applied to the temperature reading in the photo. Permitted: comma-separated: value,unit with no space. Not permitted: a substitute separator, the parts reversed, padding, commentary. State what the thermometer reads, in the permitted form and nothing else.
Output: 16,°C
